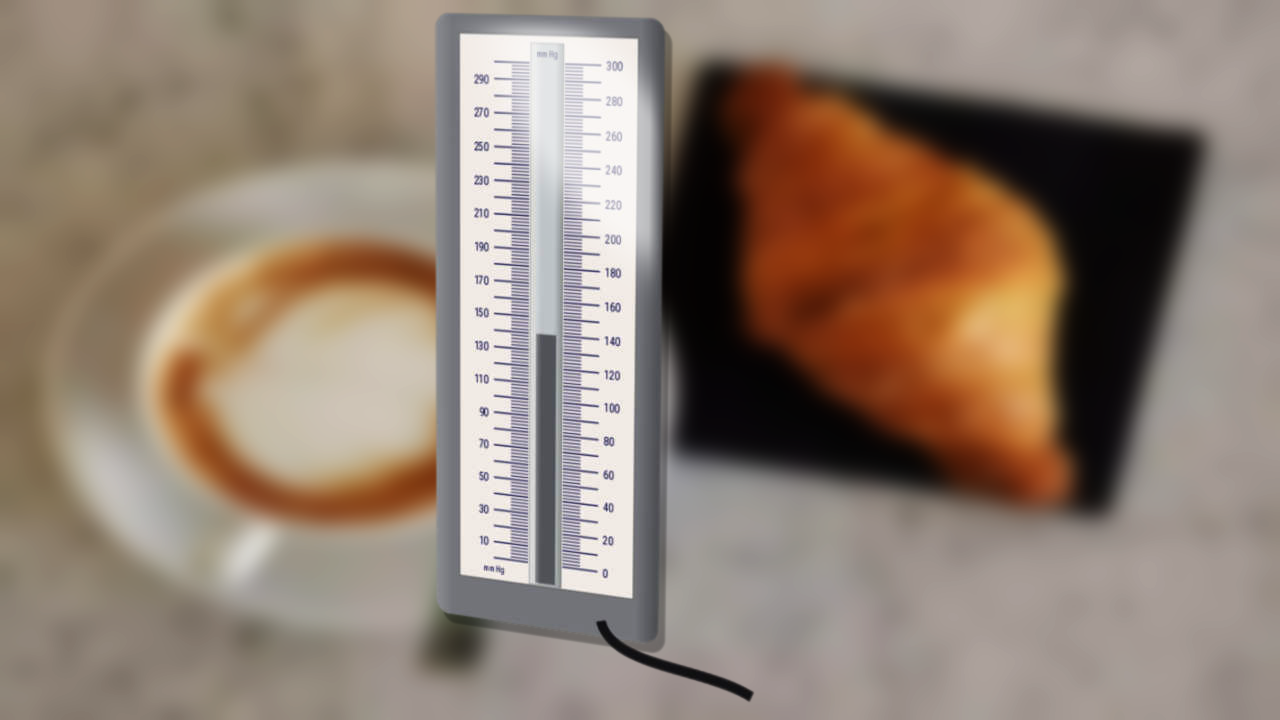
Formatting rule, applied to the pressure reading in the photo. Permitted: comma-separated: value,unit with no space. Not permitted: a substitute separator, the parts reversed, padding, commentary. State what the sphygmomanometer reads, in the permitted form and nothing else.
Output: 140,mmHg
